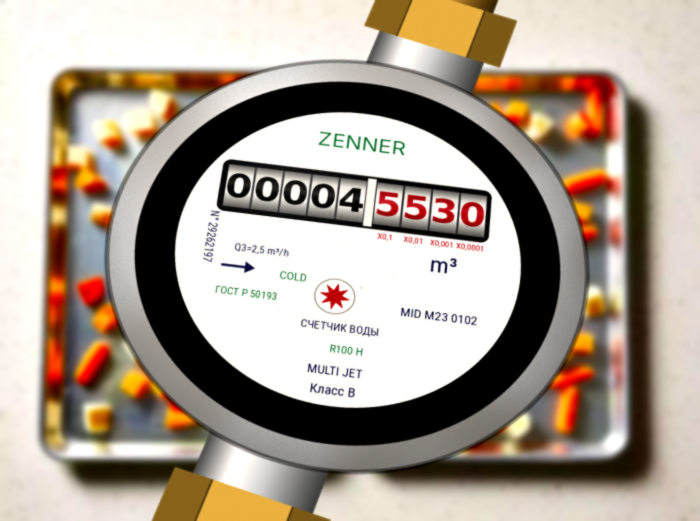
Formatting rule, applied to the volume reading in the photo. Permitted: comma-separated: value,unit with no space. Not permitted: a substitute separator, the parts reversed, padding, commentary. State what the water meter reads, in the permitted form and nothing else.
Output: 4.5530,m³
